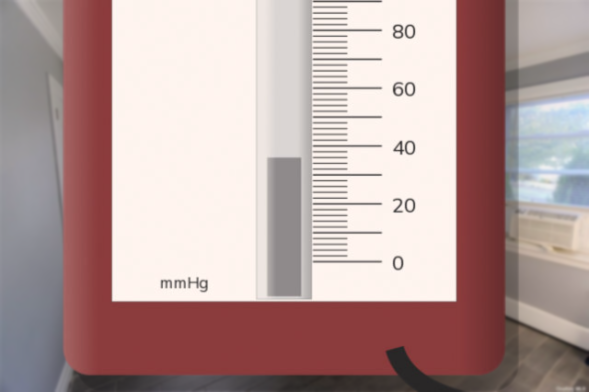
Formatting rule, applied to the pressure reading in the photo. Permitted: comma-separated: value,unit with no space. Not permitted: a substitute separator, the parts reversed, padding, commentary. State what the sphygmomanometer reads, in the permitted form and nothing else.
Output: 36,mmHg
